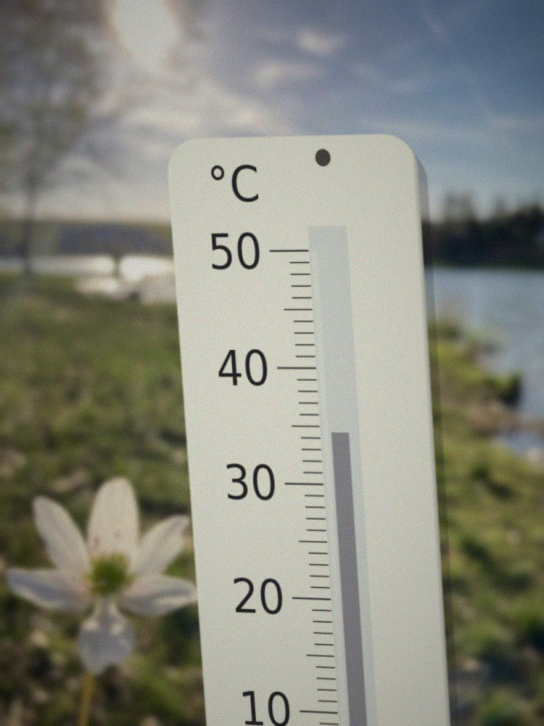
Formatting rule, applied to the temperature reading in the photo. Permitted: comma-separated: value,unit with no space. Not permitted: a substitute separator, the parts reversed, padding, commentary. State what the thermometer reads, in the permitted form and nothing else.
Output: 34.5,°C
